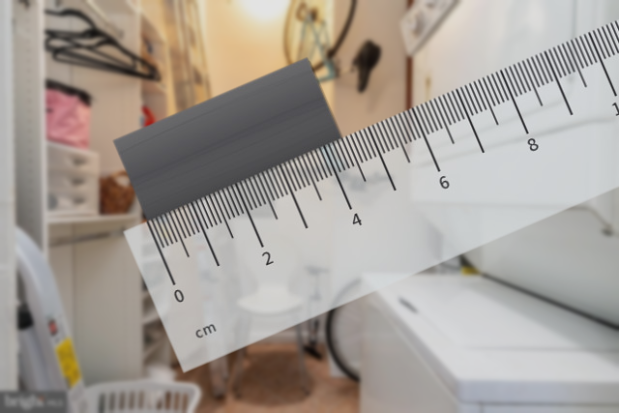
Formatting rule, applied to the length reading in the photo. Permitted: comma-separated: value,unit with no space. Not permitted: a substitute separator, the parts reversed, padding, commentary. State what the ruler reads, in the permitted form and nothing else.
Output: 4.4,cm
